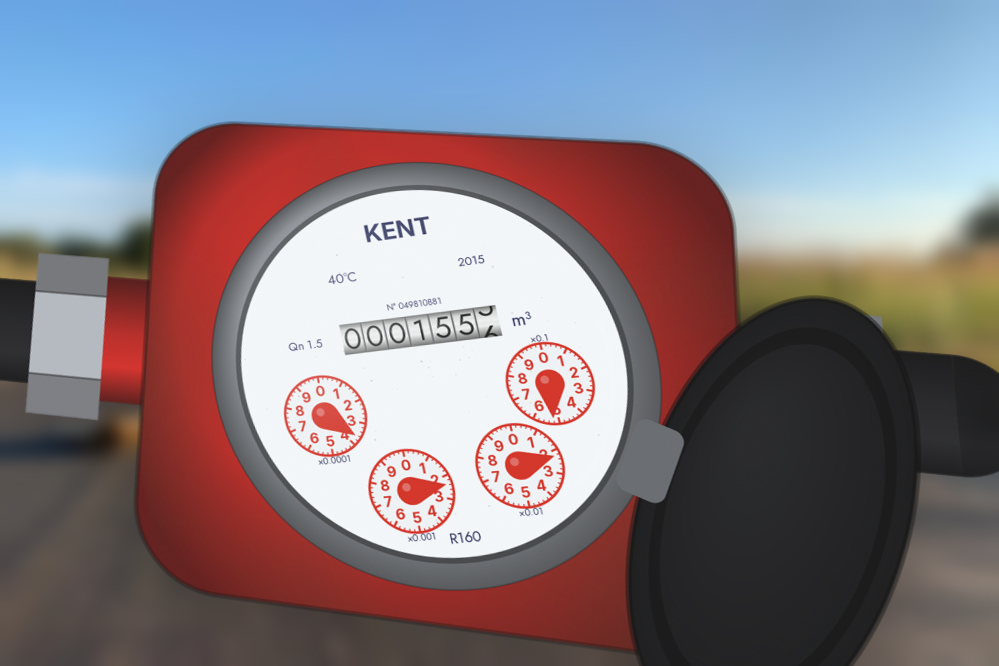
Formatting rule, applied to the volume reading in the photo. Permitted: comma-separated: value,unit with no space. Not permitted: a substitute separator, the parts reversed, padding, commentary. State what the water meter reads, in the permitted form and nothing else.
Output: 1555.5223,m³
